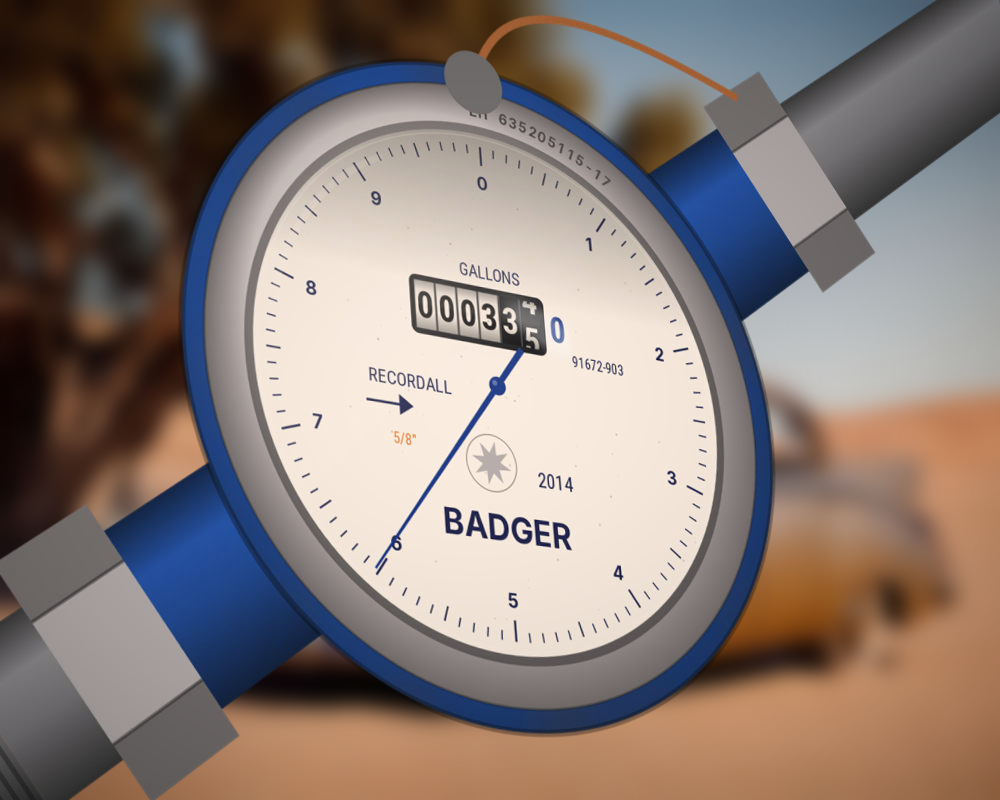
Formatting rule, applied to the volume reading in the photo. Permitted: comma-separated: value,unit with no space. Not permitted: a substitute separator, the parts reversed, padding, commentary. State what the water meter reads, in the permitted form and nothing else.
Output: 3346.0,gal
